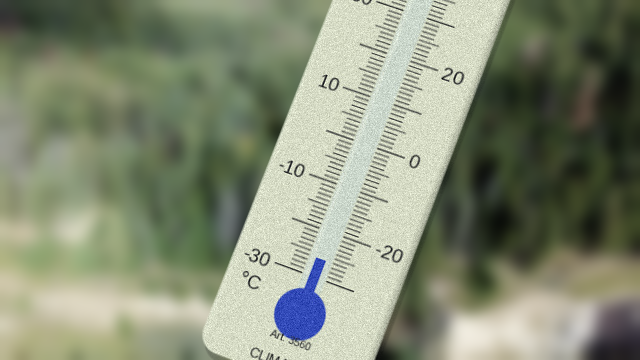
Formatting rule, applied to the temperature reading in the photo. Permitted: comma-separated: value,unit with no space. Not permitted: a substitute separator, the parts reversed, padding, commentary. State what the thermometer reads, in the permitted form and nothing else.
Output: -26,°C
